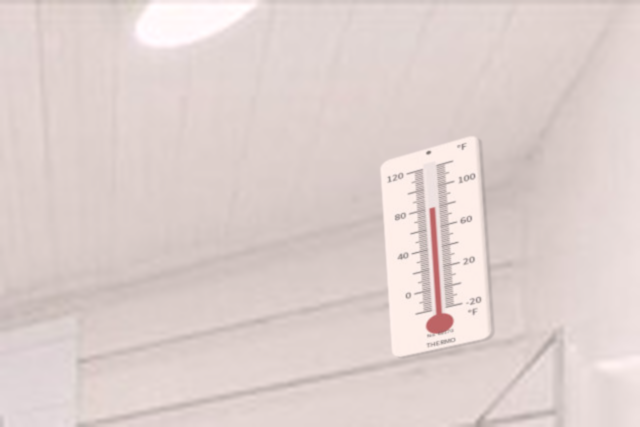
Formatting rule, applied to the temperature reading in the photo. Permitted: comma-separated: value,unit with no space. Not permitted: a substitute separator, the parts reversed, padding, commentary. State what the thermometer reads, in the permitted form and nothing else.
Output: 80,°F
